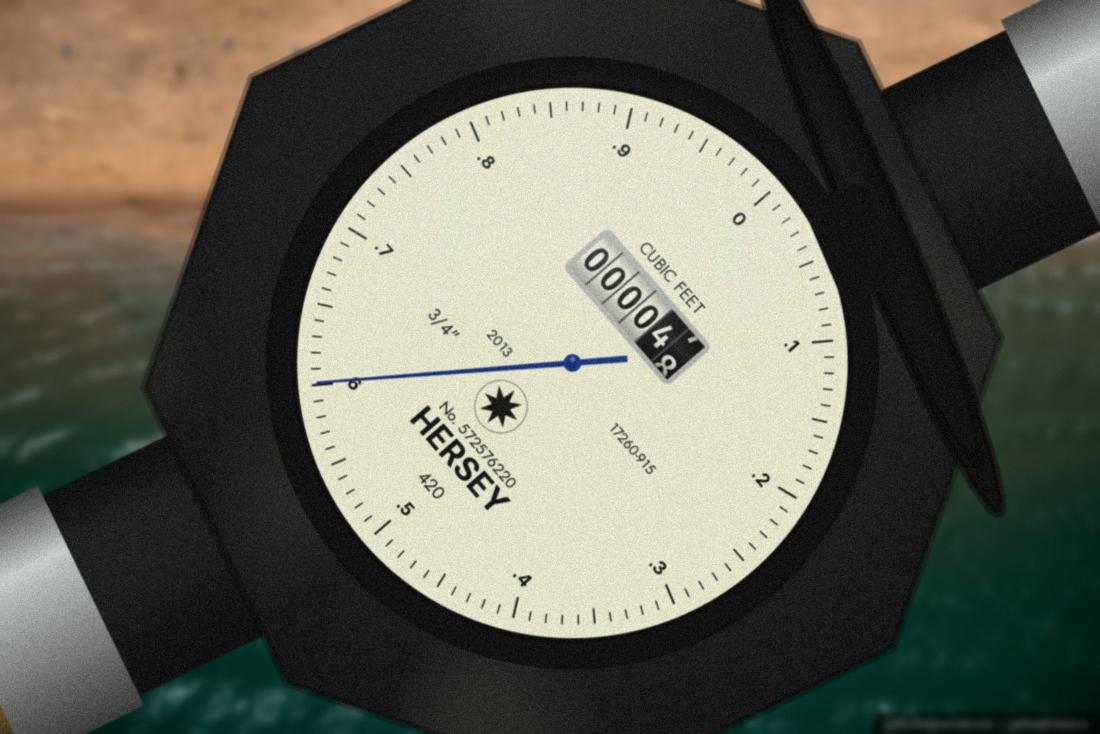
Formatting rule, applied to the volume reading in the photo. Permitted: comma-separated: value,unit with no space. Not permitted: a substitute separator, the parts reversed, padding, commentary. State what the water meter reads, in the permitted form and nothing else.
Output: 47.60,ft³
